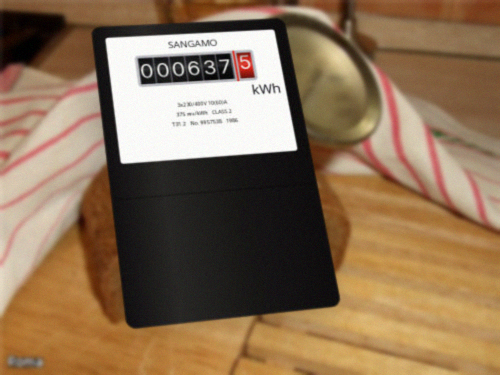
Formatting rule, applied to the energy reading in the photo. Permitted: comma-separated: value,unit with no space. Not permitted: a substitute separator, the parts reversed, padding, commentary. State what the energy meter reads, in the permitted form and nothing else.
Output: 637.5,kWh
